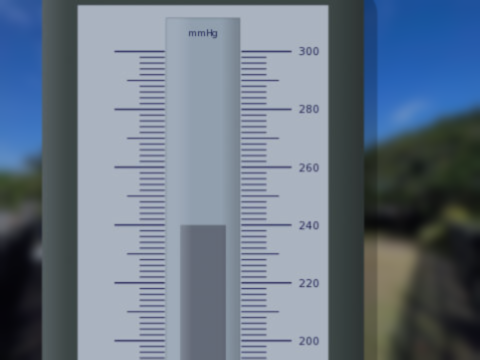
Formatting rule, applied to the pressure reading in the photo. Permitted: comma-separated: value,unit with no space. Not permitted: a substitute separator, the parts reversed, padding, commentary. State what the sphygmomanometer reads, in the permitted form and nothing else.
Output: 240,mmHg
